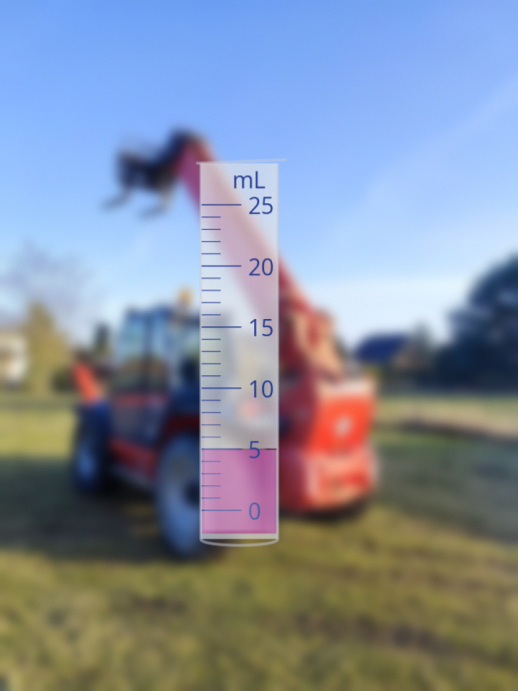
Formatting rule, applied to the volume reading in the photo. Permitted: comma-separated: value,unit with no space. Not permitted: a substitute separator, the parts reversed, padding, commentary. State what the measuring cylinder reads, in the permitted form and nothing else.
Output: 5,mL
